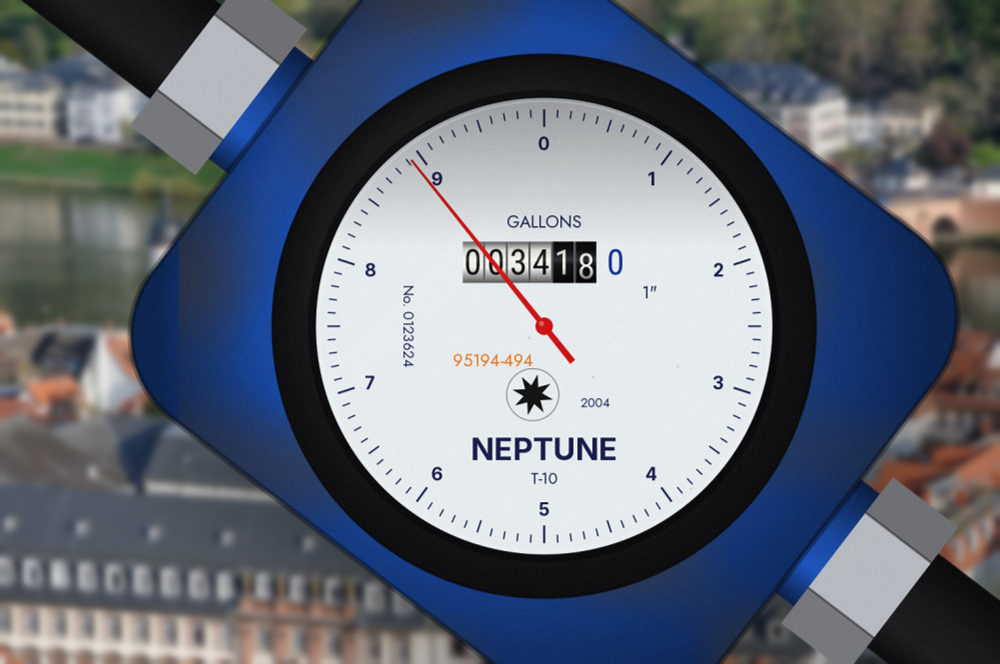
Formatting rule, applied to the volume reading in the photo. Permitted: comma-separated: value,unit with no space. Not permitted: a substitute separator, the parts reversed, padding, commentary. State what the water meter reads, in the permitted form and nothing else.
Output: 34178.9,gal
